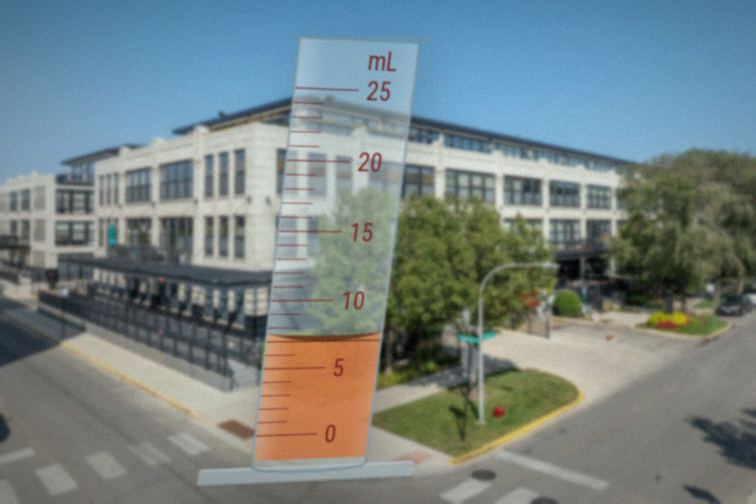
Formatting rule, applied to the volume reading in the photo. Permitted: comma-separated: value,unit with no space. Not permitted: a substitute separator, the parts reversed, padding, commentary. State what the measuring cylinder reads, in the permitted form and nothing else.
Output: 7,mL
